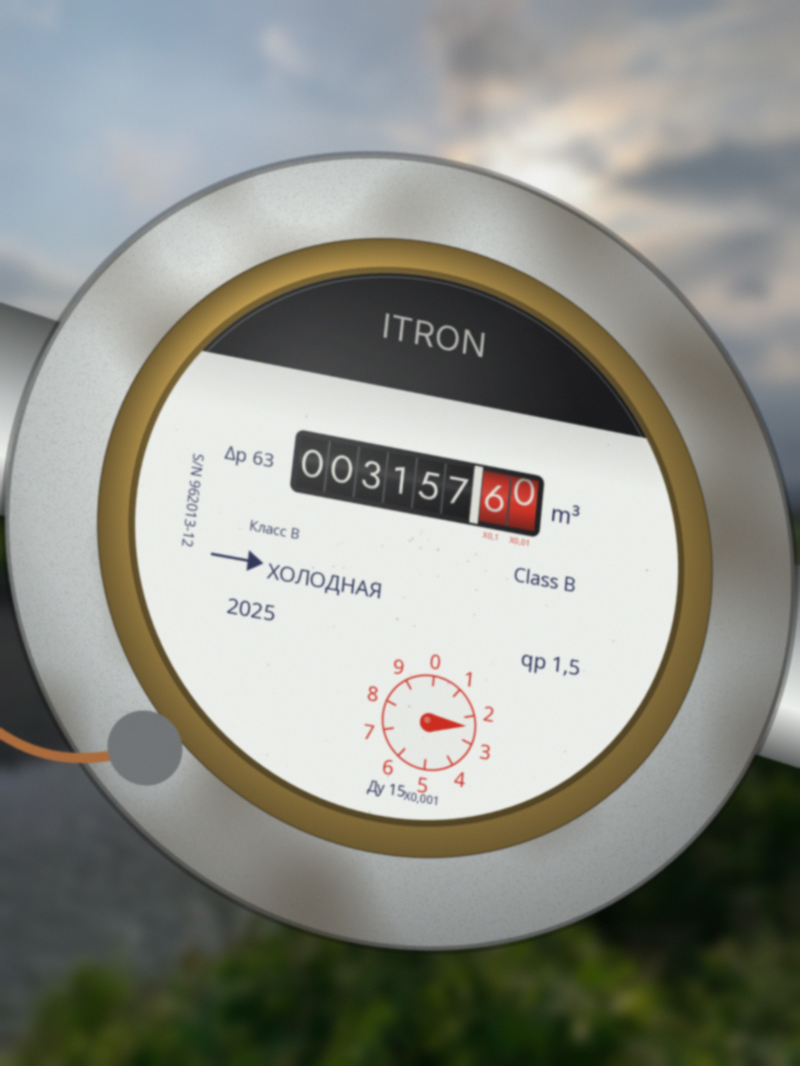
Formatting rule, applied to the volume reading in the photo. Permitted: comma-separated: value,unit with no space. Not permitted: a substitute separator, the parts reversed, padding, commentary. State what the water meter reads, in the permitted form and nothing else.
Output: 3157.602,m³
